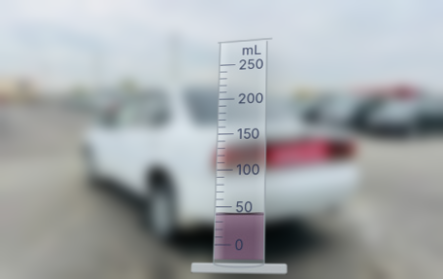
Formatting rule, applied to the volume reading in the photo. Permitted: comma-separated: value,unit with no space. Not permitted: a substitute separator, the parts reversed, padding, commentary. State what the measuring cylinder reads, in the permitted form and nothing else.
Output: 40,mL
